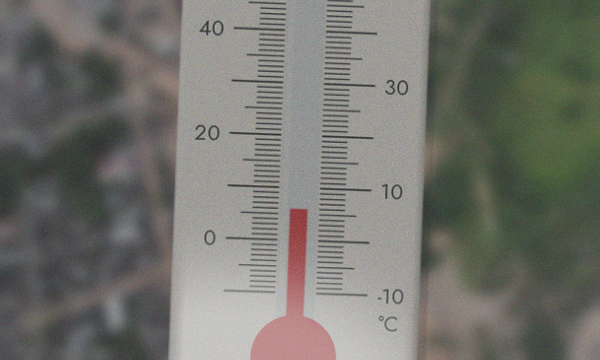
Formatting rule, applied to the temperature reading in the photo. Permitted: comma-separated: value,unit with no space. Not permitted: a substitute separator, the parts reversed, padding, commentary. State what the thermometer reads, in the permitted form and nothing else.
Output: 6,°C
